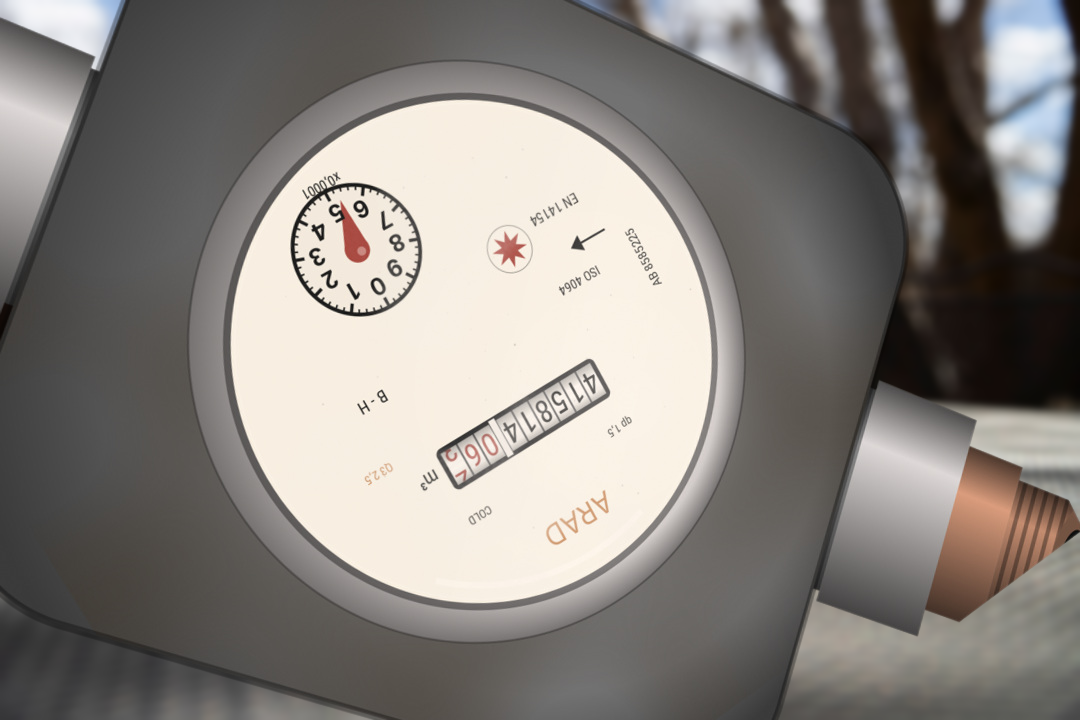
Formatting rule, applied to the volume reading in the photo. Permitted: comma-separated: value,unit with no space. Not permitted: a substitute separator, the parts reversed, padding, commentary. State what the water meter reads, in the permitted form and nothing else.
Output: 415814.0625,m³
